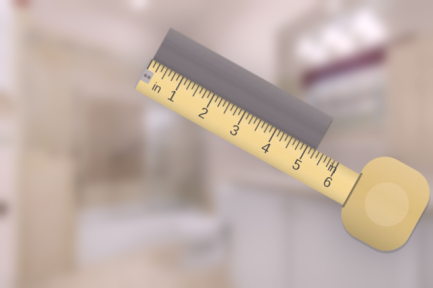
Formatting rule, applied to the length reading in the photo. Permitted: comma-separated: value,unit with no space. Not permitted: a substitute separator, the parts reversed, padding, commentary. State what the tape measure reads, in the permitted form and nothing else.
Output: 5.25,in
